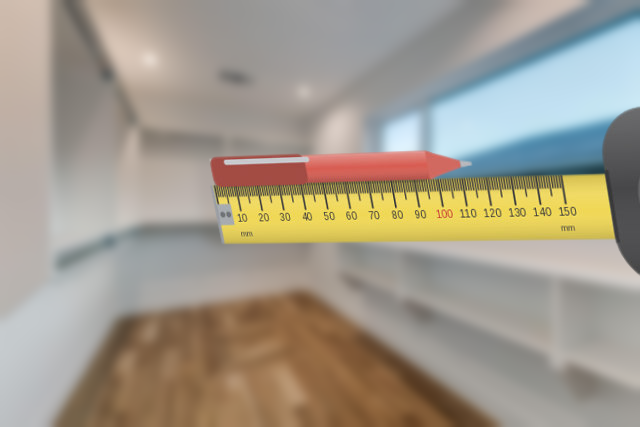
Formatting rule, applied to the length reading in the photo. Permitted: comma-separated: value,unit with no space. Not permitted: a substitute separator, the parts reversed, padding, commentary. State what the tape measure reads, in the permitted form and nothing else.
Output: 115,mm
